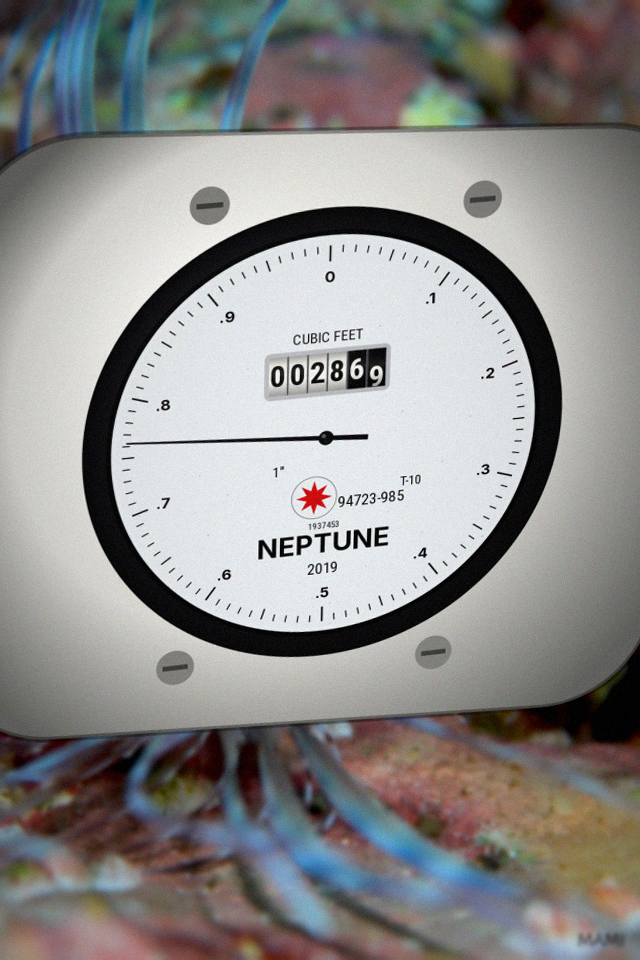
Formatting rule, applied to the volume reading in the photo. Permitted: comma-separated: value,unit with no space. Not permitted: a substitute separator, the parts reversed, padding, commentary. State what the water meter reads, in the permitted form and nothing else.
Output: 2868.76,ft³
